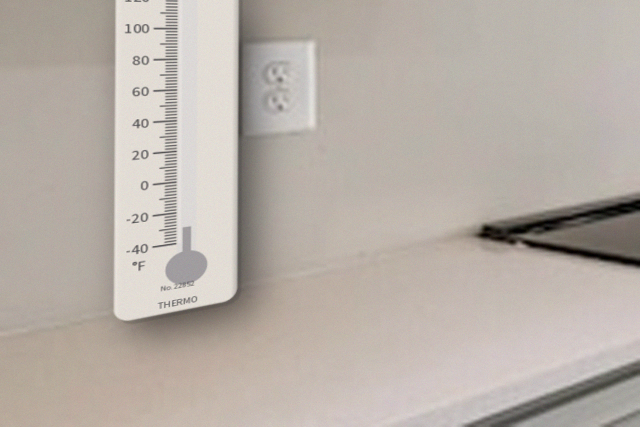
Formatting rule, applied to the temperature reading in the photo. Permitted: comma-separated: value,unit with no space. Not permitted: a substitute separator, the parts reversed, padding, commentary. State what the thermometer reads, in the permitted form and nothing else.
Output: -30,°F
